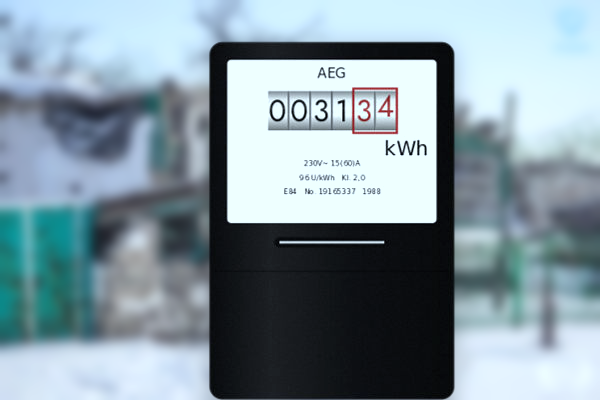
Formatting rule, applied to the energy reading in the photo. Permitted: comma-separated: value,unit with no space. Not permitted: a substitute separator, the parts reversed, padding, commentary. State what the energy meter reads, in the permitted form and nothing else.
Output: 31.34,kWh
